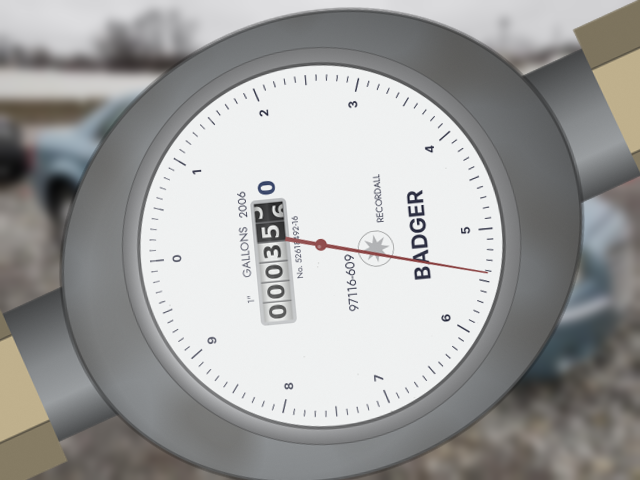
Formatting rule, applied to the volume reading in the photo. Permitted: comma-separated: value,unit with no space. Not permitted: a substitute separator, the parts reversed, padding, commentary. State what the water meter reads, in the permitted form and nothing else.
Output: 3555.4,gal
